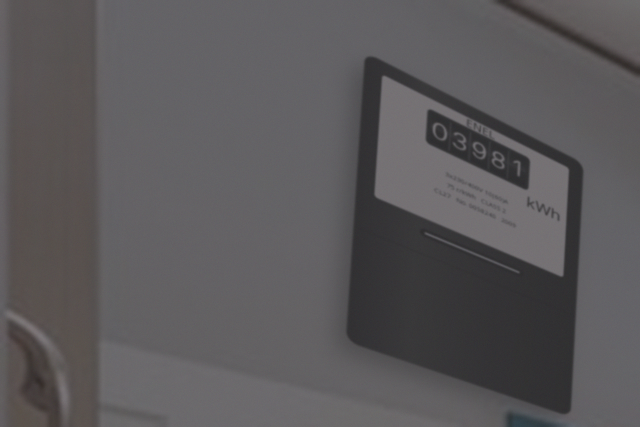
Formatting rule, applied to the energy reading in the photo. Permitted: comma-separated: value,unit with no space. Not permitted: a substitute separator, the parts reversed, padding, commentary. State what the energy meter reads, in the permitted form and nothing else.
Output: 3981,kWh
